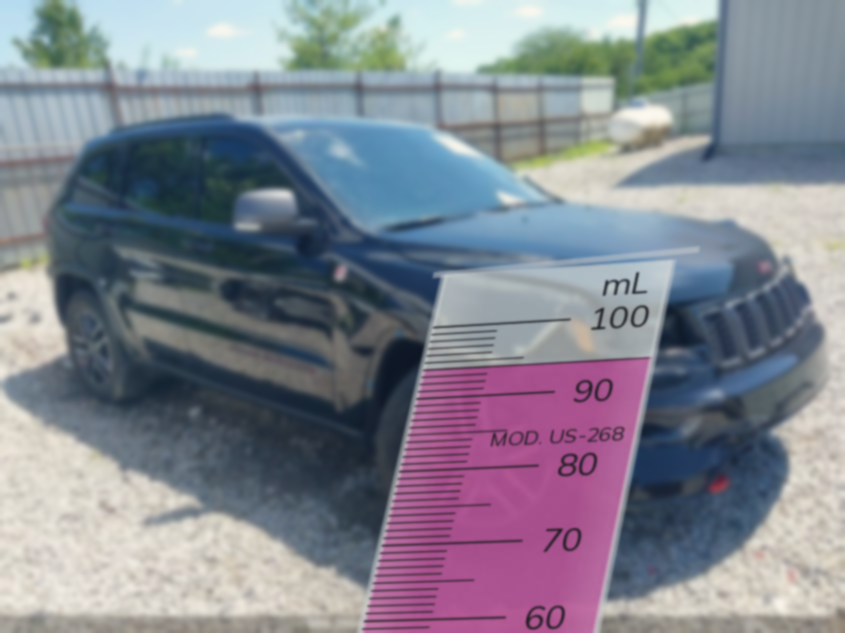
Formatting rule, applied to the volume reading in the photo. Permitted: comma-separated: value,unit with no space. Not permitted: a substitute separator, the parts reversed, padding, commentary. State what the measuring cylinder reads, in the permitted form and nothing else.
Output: 94,mL
